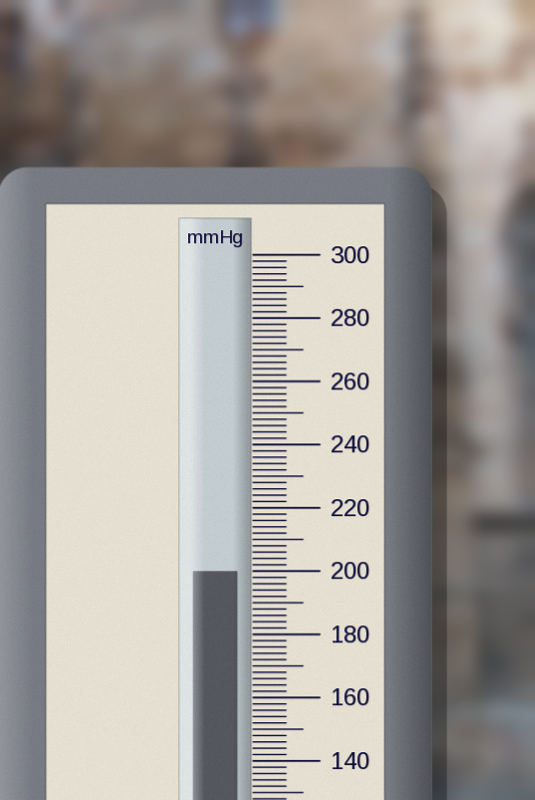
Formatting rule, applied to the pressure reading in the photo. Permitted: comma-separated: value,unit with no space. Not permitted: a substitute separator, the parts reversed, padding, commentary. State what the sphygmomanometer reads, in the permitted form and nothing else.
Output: 200,mmHg
